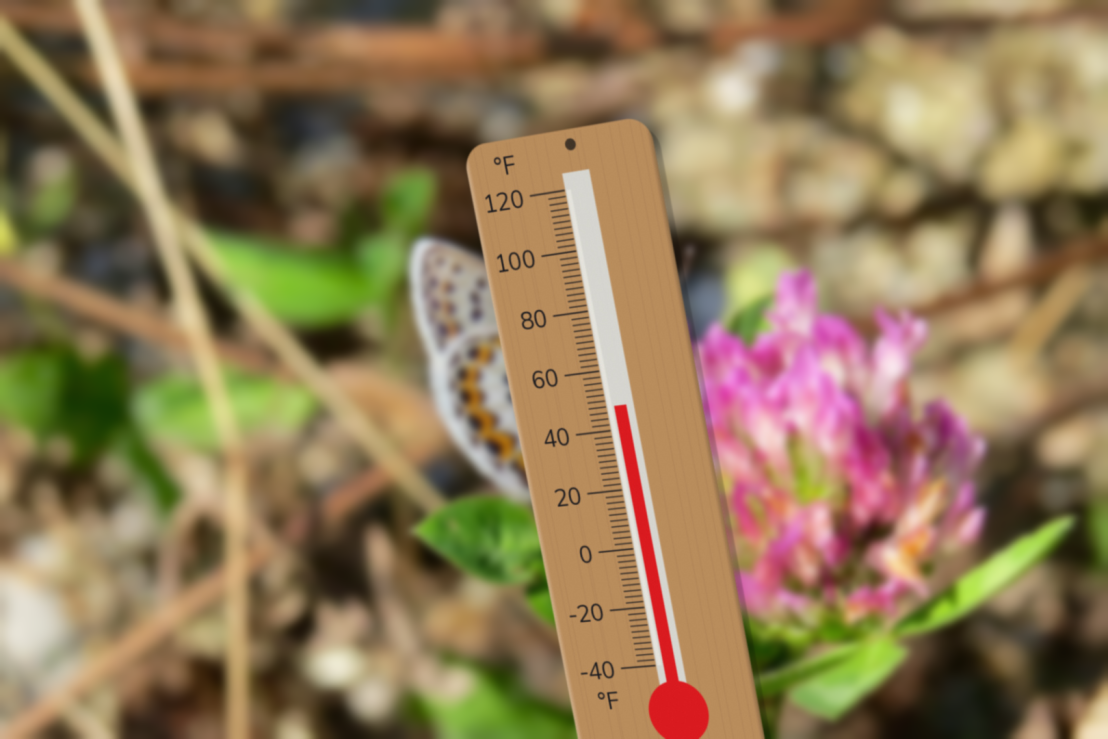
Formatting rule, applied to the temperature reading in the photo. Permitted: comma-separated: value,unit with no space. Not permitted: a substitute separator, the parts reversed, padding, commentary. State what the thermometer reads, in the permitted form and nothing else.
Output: 48,°F
